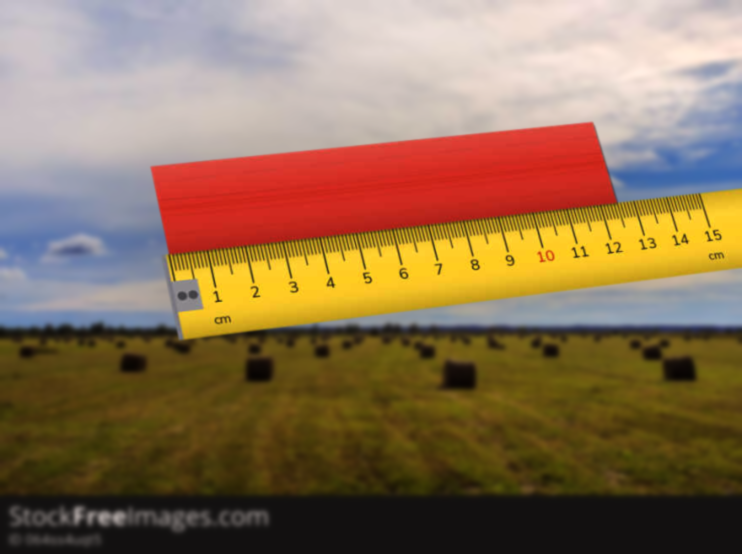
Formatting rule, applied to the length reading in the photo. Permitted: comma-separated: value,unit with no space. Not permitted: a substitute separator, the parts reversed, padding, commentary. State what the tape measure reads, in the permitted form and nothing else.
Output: 12.5,cm
